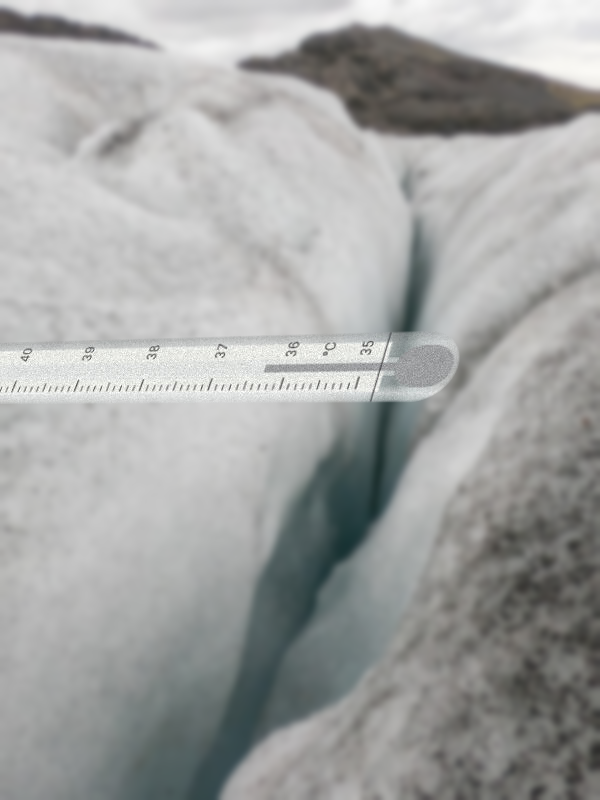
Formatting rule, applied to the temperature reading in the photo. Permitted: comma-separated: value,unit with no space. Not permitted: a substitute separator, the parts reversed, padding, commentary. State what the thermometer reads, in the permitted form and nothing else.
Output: 36.3,°C
